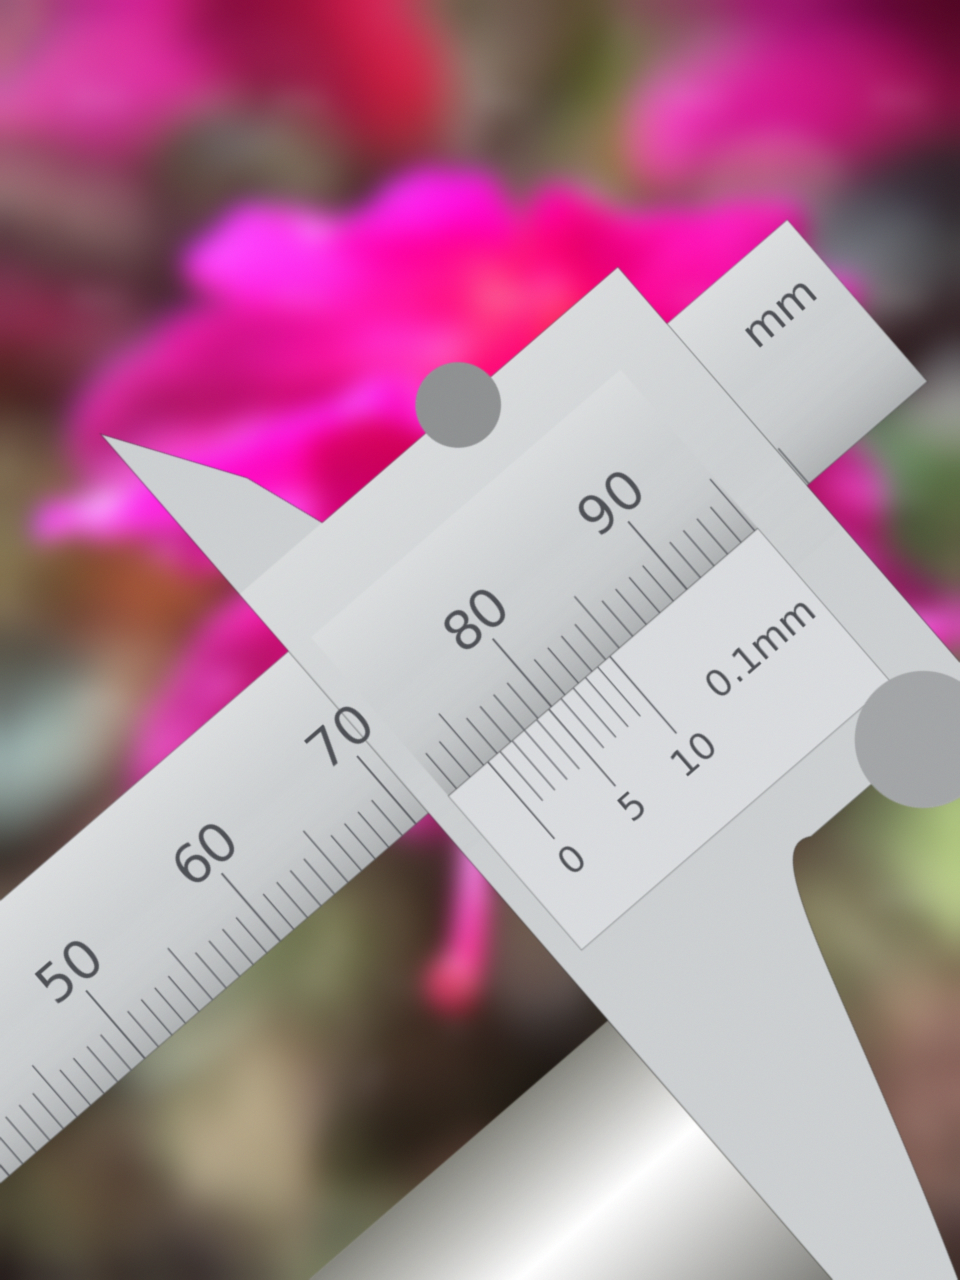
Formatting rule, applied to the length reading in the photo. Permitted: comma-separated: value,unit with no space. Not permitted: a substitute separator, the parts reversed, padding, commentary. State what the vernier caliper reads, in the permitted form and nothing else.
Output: 75.3,mm
